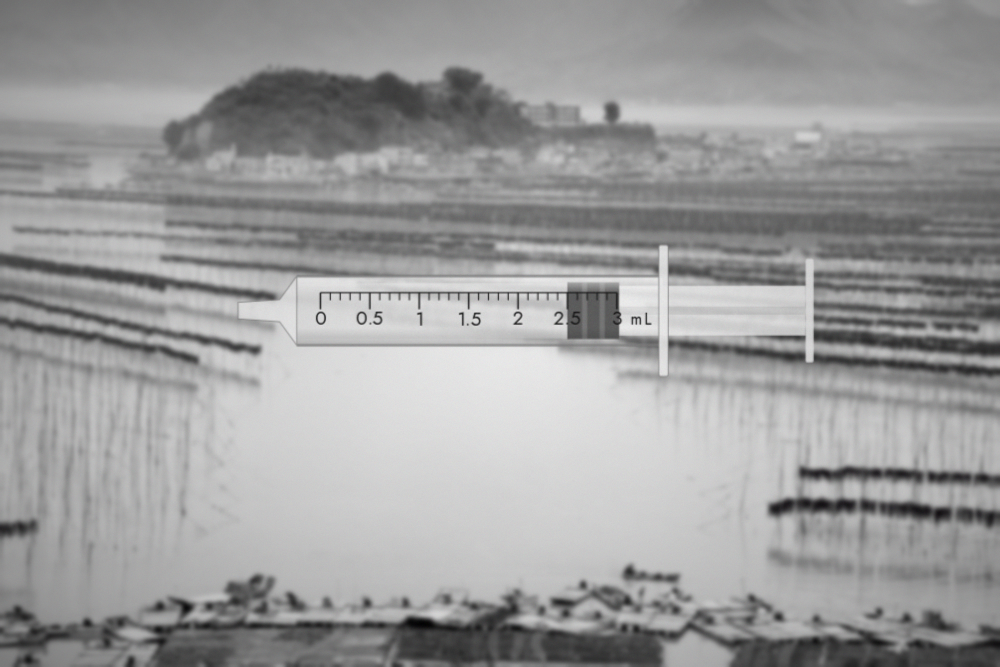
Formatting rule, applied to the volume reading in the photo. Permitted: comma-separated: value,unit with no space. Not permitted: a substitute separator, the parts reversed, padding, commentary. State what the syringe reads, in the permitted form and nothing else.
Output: 2.5,mL
